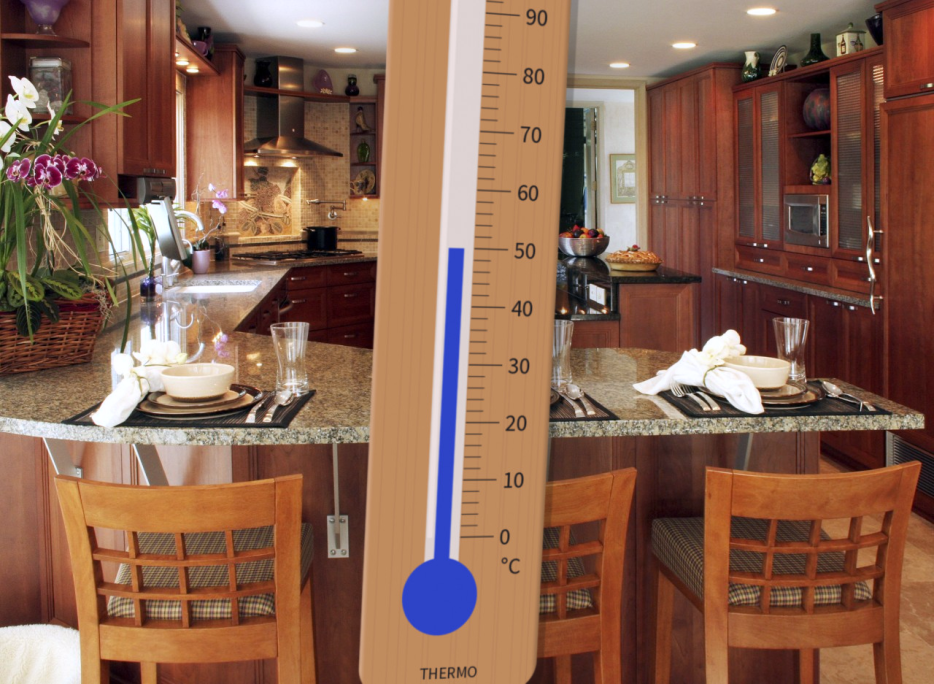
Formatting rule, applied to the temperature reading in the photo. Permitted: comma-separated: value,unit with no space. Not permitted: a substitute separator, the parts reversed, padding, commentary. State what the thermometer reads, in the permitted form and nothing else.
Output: 50,°C
